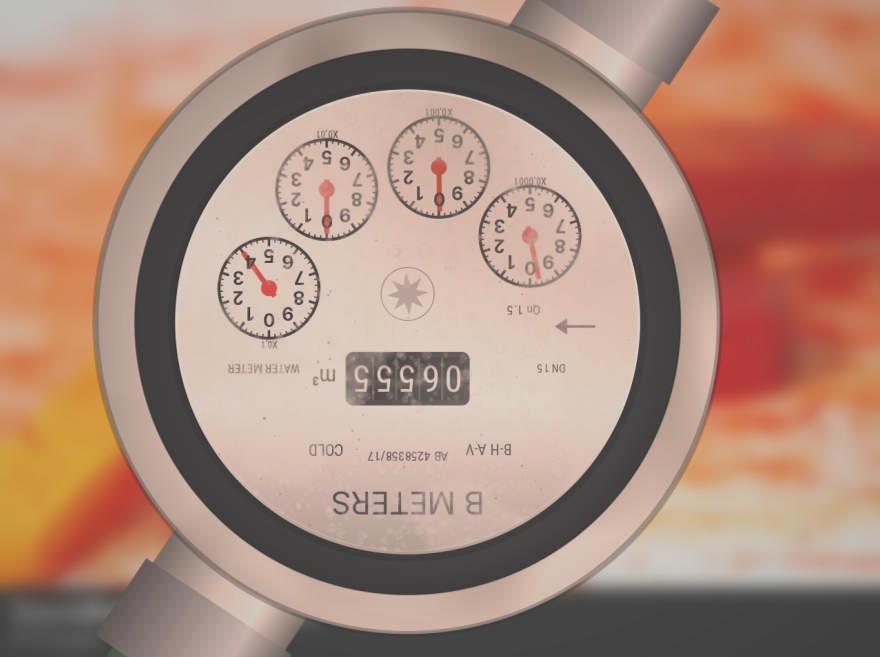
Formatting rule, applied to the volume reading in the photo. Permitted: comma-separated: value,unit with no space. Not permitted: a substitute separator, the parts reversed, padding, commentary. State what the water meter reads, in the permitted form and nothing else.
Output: 6555.3999,m³
